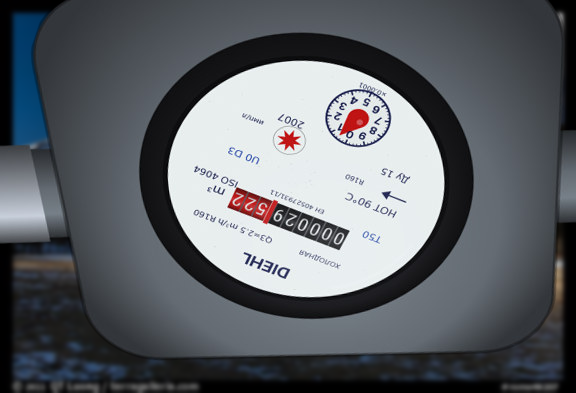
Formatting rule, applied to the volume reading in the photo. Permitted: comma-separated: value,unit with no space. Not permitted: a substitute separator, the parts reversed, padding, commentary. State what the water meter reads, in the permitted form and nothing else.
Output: 29.5220,m³
